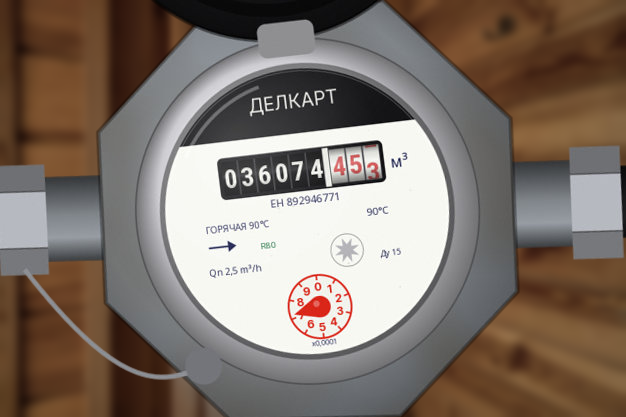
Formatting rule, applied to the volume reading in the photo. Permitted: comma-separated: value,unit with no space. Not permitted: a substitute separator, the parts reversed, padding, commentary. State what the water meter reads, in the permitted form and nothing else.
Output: 36074.4527,m³
